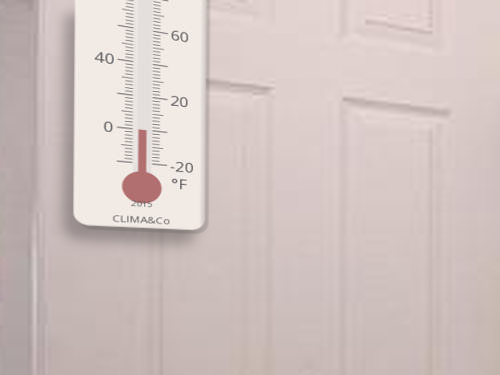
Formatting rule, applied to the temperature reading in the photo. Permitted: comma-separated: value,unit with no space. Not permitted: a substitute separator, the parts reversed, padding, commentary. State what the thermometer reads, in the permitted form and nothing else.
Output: 0,°F
